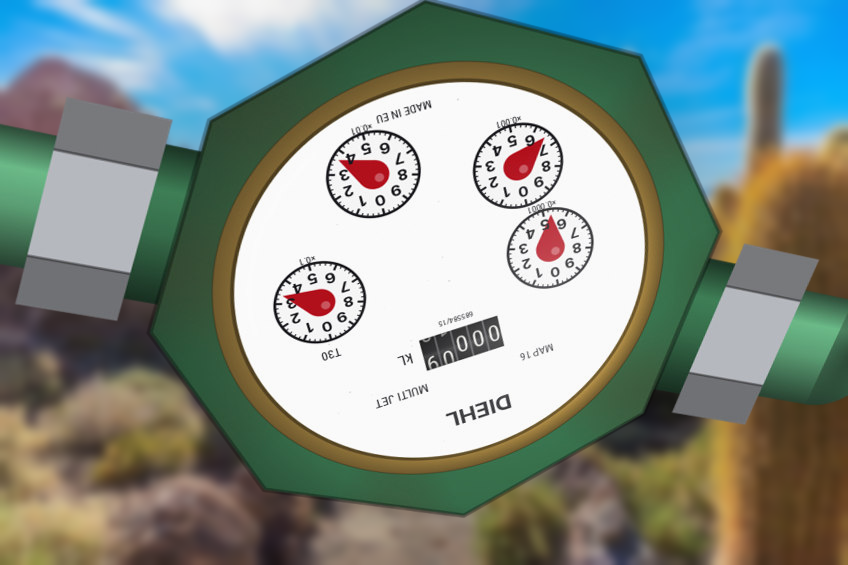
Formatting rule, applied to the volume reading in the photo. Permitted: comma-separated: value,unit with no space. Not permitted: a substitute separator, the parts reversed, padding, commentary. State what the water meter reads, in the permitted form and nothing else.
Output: 9.3365,kL
